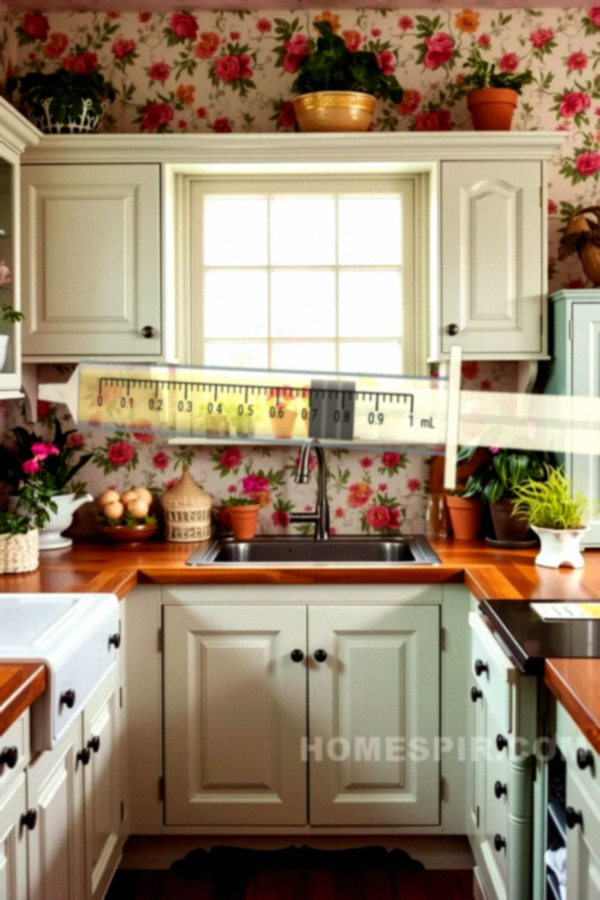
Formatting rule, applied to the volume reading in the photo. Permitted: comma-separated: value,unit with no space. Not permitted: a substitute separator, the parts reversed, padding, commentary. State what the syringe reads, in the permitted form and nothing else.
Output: 0.7,mL
